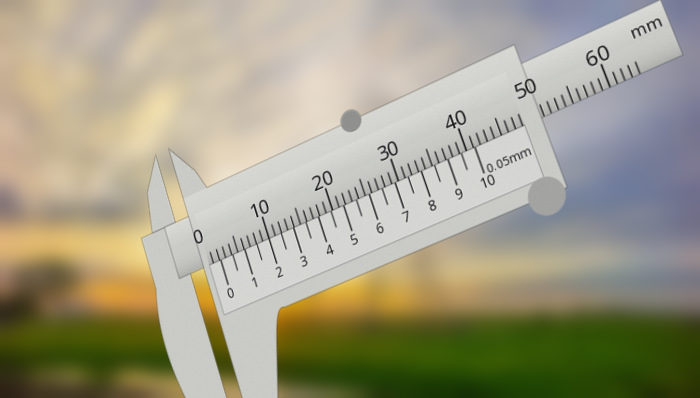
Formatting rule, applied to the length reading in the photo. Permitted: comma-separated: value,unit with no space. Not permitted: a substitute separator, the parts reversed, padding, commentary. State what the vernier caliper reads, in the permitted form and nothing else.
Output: 2.2,mm
